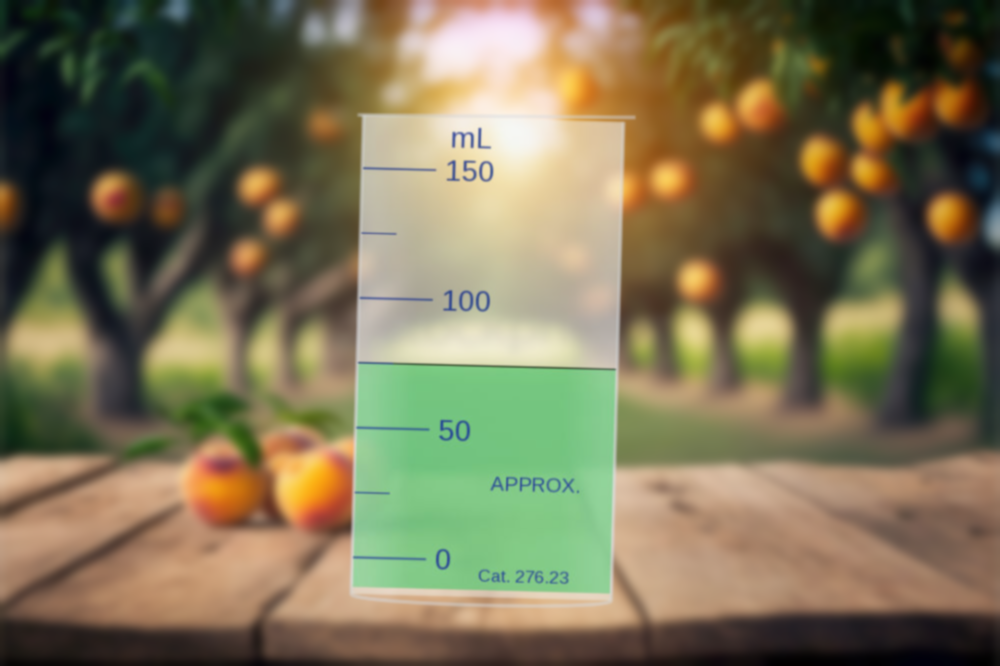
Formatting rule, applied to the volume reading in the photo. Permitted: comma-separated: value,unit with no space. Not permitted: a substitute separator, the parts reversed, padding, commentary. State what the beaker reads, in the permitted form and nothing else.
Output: 75,mL
